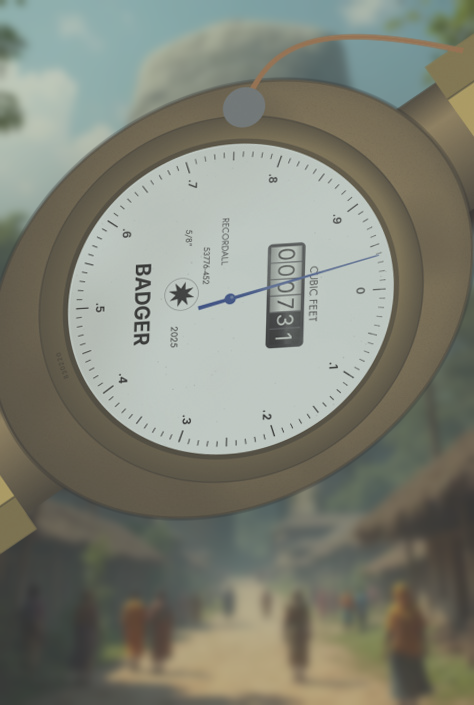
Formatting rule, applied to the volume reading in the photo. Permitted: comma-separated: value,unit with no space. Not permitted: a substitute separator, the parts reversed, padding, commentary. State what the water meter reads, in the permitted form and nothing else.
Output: 730.96,ft³
